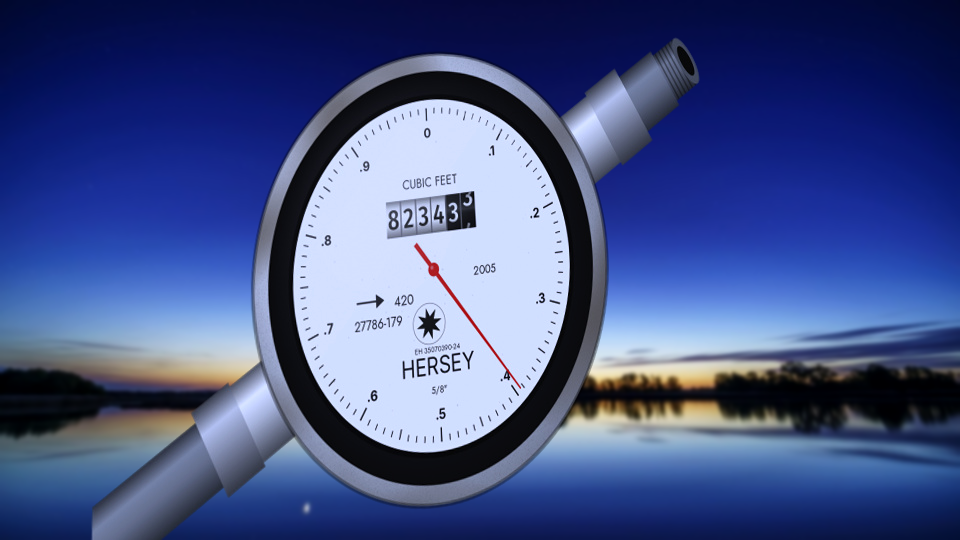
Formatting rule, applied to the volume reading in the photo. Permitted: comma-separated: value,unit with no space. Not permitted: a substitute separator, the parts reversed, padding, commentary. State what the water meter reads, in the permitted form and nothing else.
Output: 823433.39,ft³
